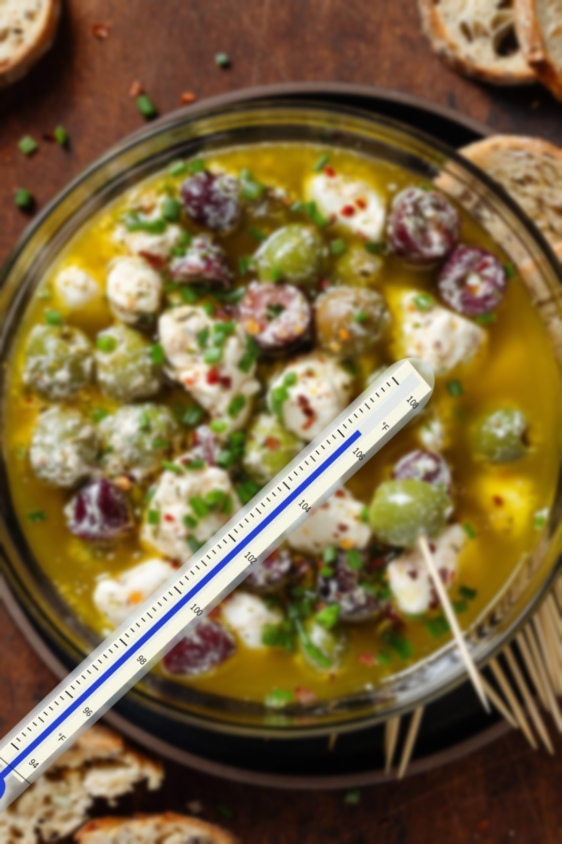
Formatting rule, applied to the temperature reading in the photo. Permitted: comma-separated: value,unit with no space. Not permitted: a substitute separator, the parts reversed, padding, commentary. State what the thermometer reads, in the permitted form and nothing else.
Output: 106.4,°F
